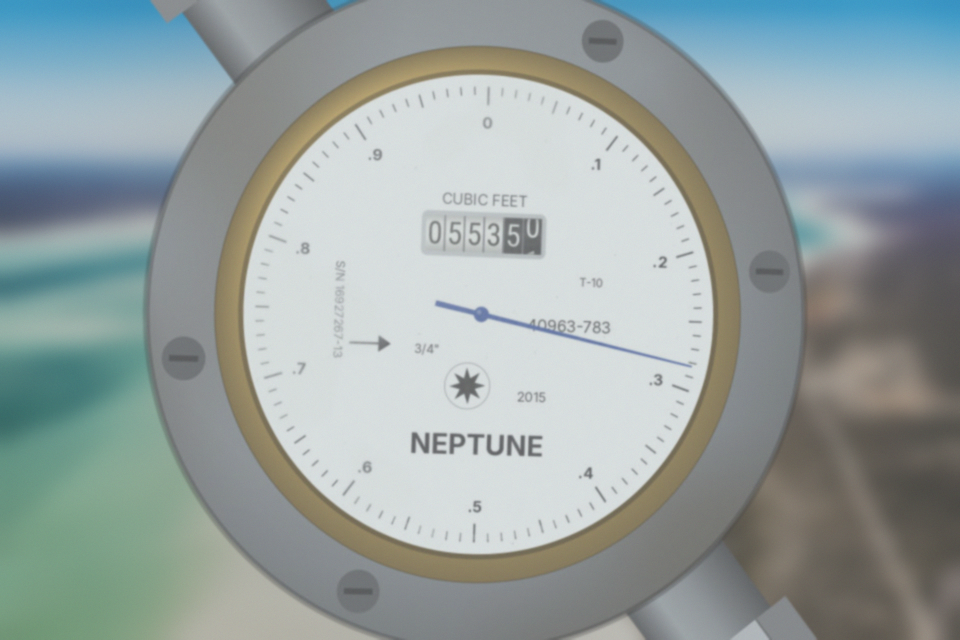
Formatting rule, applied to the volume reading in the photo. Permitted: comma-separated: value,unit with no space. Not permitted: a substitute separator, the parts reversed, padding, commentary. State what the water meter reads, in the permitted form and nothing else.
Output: 55350.28,ft³
